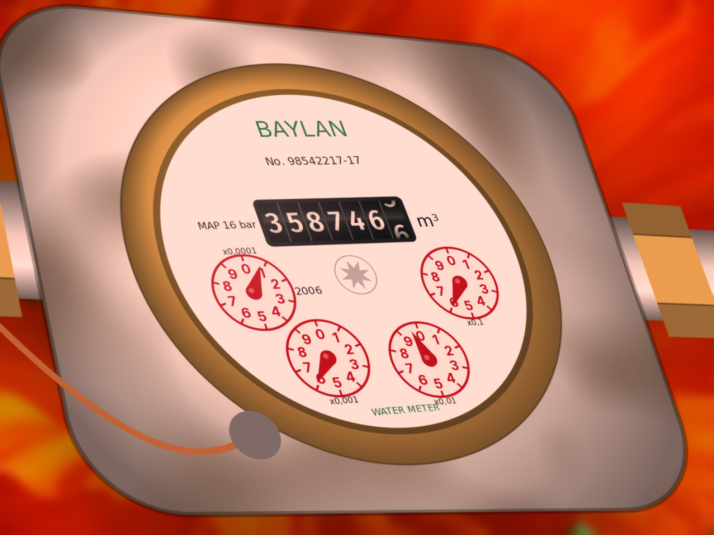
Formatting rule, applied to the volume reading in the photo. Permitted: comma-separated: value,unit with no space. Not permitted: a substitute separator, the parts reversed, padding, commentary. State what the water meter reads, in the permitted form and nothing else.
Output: 3587465.5960,m³
